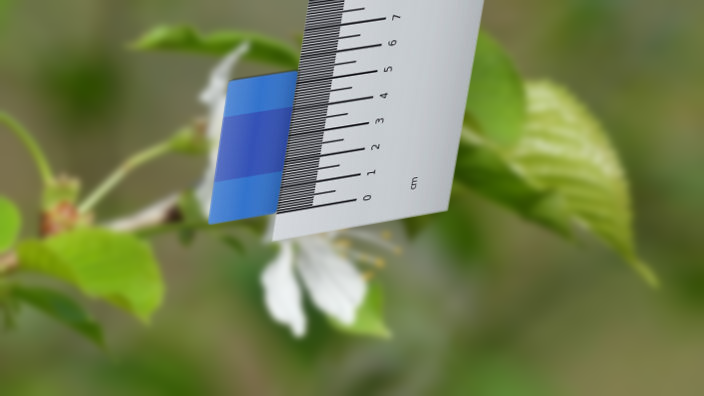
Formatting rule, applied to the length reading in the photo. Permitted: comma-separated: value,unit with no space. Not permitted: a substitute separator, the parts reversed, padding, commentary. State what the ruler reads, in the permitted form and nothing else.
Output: 5.5,cm
